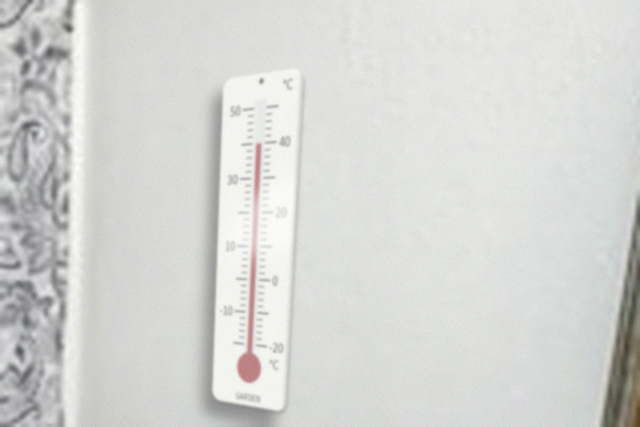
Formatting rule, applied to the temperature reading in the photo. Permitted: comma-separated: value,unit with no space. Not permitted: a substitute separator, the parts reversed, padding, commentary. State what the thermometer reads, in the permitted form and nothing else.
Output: 40,°C
